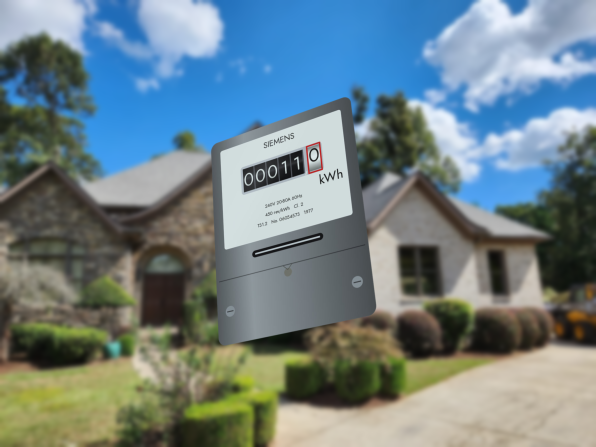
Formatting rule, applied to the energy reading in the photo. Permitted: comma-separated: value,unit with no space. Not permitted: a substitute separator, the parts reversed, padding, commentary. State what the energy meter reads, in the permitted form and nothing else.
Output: 11.0,kWh
